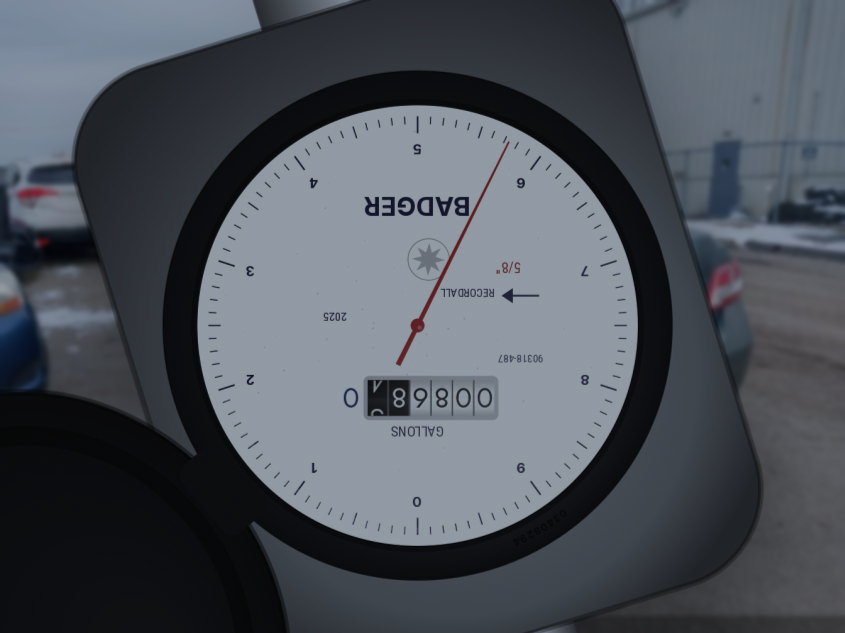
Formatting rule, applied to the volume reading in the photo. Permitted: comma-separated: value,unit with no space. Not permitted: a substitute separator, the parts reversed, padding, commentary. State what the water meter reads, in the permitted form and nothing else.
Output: 86835.7,gal
